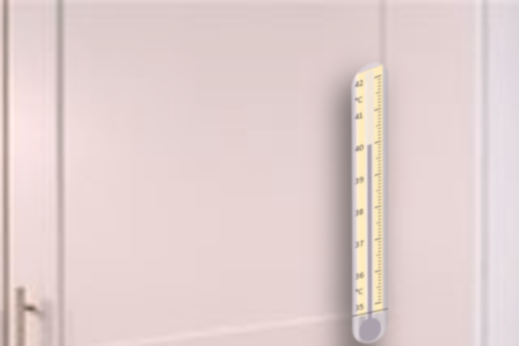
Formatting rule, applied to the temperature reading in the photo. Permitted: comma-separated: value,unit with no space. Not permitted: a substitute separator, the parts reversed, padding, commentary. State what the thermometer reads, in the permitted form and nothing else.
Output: 40,°C
